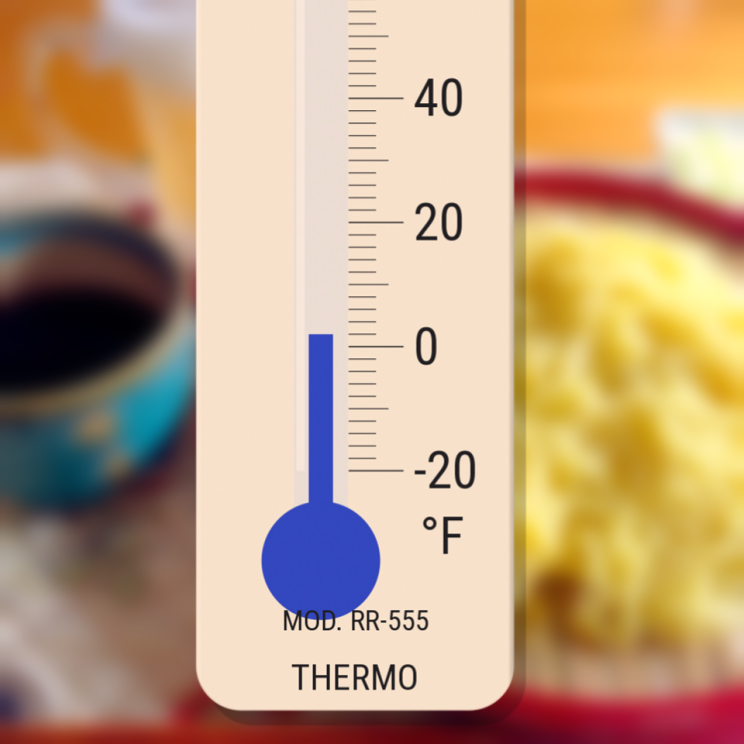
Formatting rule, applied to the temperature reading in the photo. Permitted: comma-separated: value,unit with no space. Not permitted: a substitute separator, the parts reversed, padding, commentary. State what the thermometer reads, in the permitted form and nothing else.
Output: 2,°F
